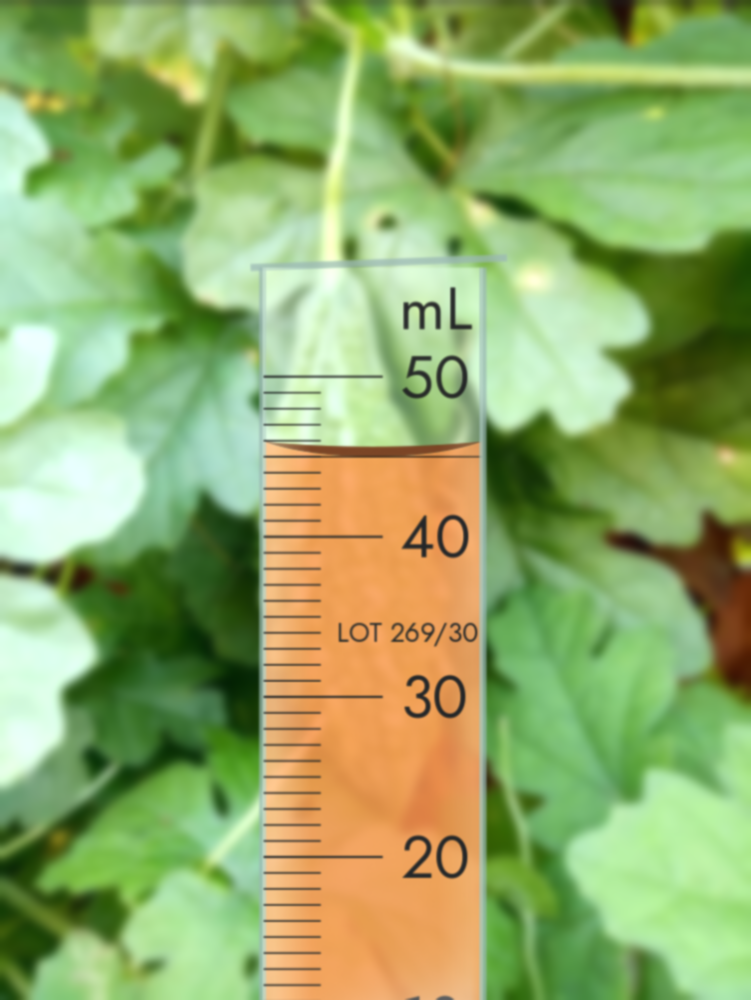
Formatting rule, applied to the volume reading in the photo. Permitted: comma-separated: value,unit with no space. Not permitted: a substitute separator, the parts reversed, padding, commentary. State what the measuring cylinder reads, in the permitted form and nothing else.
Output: 45,mL
